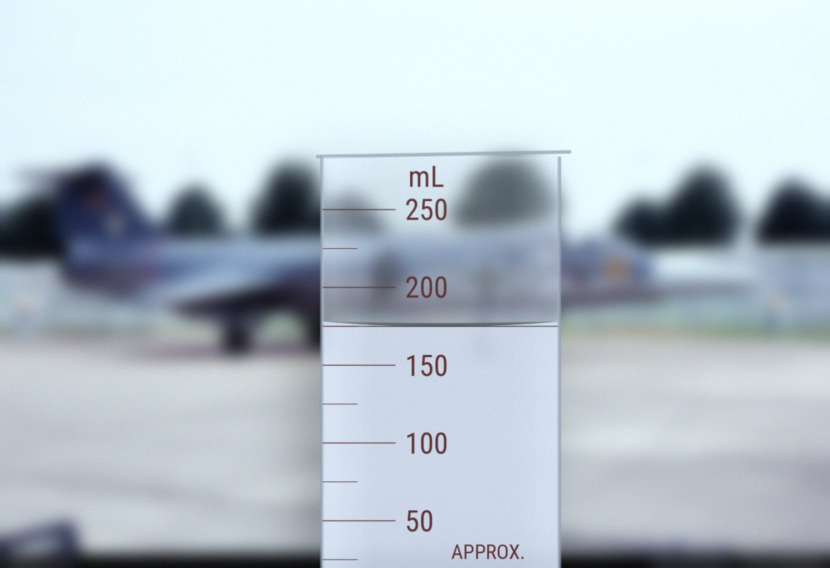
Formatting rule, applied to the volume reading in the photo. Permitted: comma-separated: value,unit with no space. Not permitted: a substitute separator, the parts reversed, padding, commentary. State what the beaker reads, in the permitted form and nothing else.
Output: 175,mL
